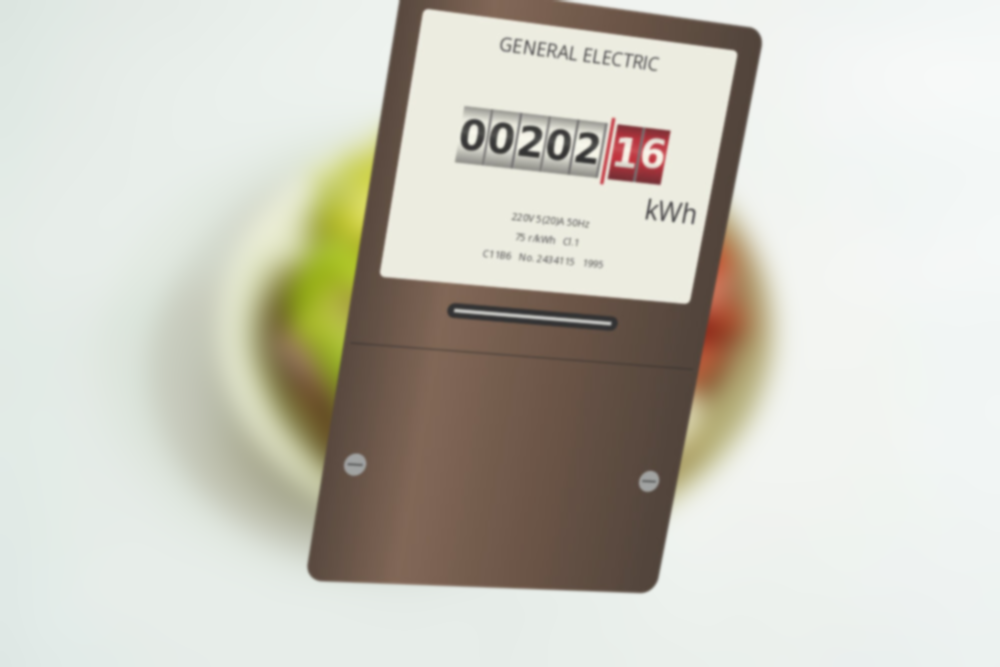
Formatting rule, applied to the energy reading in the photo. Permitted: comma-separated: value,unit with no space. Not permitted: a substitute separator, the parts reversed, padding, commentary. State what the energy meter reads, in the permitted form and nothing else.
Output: 202.16,kWh
